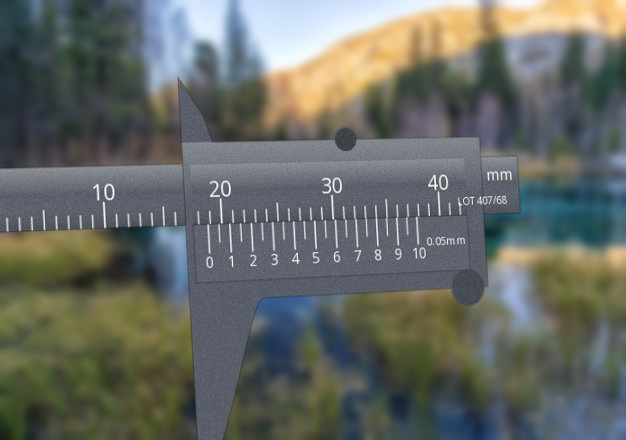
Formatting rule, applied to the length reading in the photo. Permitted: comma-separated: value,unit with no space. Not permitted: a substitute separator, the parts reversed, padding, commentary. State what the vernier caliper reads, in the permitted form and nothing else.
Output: 18.8,mm
